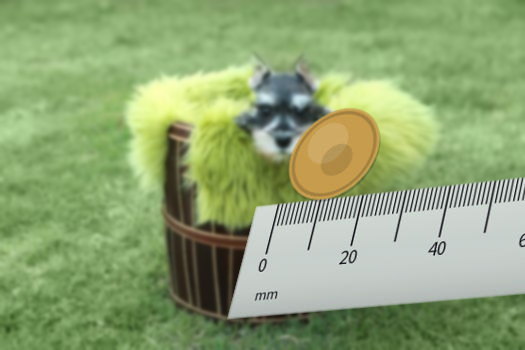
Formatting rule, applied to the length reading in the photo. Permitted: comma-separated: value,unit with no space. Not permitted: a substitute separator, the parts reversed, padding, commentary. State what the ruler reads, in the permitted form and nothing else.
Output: 21,mm
